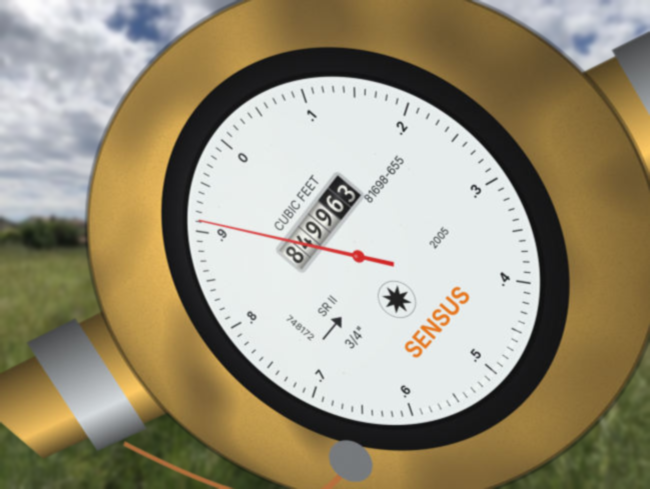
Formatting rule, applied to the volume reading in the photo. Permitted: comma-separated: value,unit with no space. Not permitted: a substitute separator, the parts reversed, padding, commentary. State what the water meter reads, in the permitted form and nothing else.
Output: 849962.91,ft³
